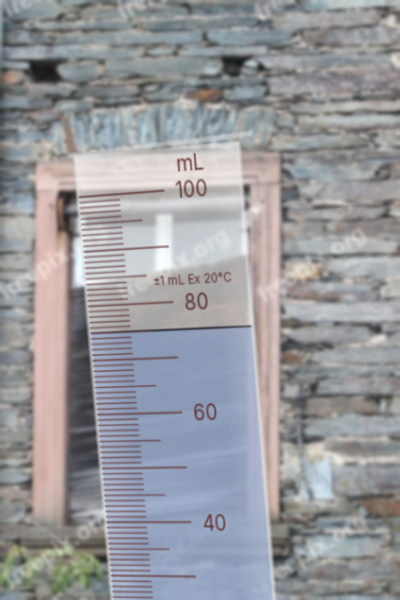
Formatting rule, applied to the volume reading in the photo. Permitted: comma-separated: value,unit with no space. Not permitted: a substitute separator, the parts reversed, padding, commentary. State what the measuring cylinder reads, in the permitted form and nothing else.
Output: 75,mL
